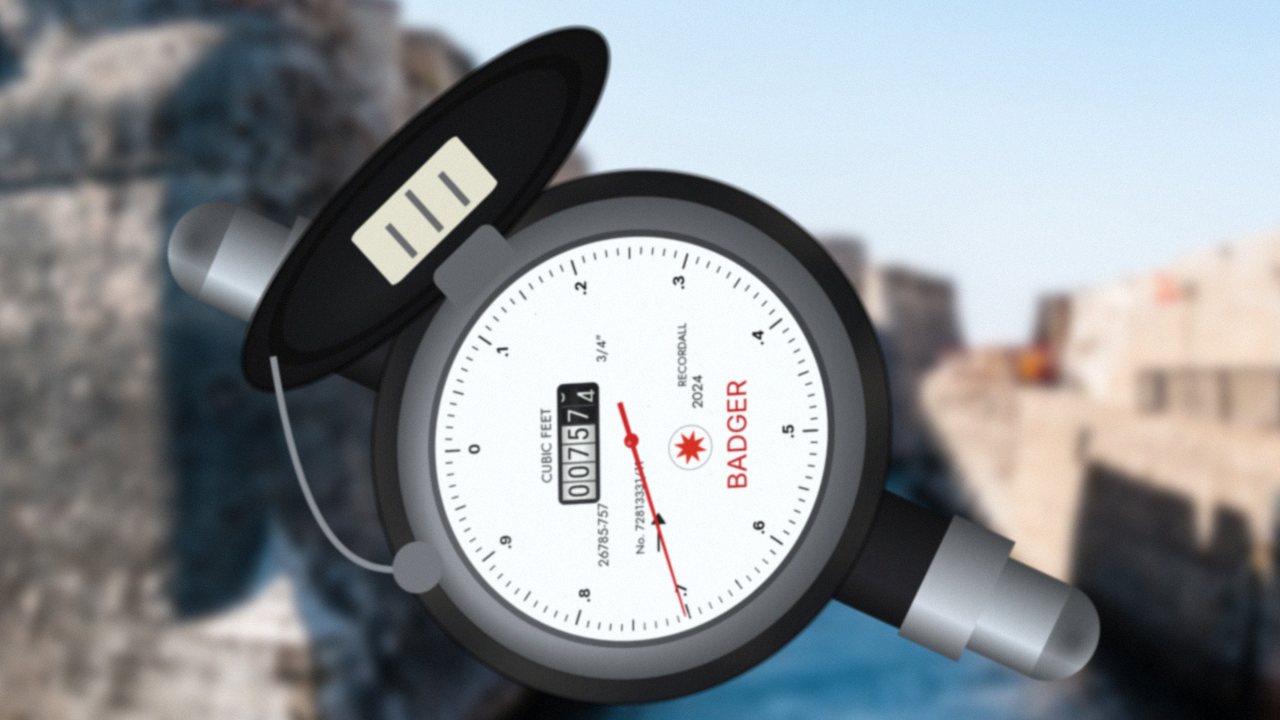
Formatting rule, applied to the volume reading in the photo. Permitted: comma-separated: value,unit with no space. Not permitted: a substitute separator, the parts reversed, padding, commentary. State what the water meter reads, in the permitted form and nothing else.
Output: 7573.70,ft³
